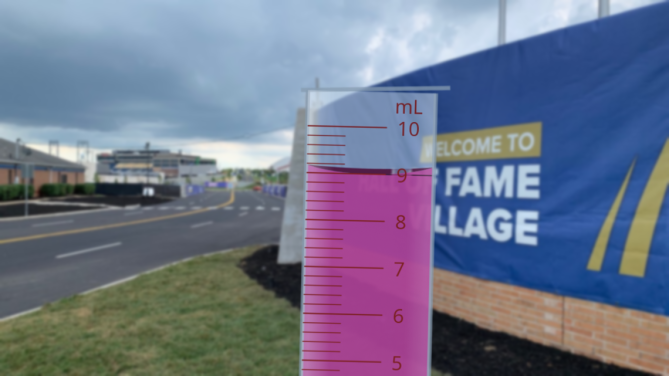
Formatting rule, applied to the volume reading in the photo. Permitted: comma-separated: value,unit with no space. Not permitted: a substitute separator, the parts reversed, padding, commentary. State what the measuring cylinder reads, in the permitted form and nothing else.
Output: 9,mL
